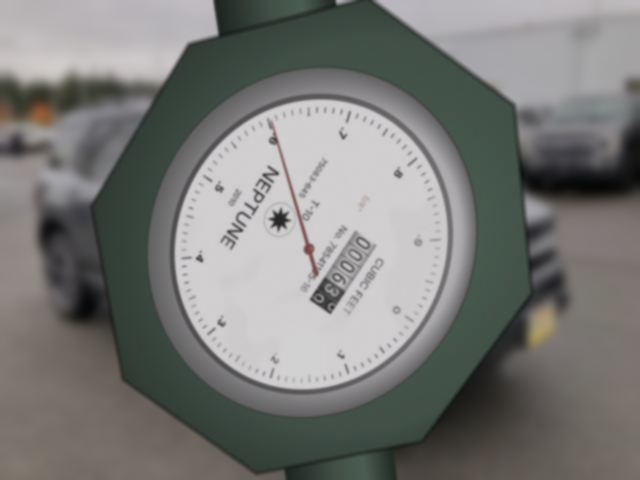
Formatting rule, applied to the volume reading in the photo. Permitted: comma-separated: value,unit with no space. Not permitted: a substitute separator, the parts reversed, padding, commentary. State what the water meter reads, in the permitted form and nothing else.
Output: 638.60,ft³
